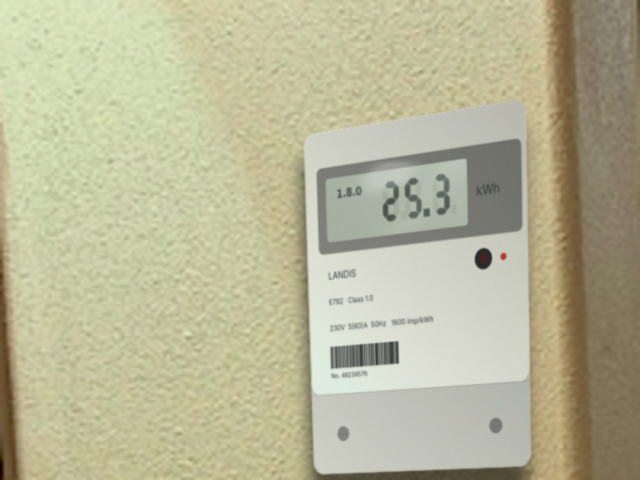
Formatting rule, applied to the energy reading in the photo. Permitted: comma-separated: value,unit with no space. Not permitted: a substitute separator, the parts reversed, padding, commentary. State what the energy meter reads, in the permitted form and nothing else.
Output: 25.3,kWh
